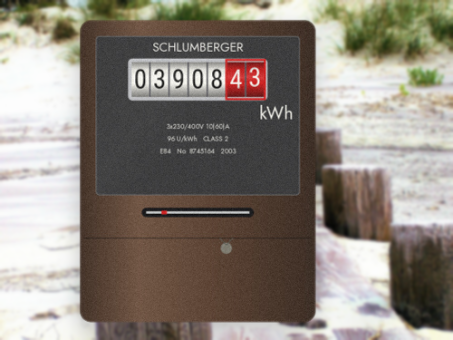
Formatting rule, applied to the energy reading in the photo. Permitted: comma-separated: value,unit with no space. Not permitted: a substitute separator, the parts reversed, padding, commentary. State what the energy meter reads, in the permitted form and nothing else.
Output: 3908.43,kWh
